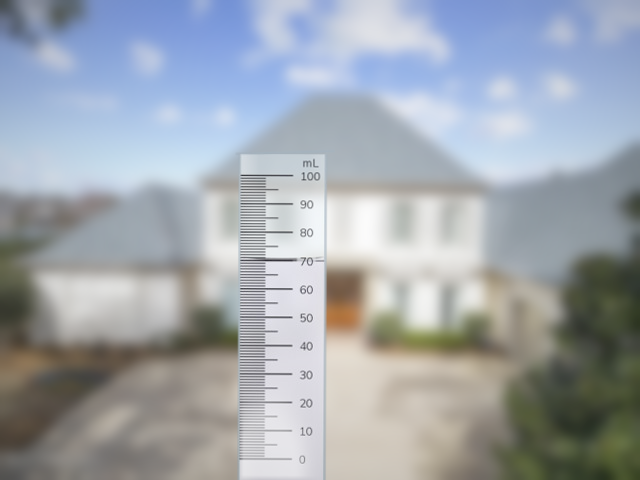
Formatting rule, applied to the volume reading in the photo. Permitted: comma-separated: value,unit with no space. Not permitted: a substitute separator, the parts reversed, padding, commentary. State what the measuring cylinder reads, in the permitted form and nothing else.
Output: 70,mL
